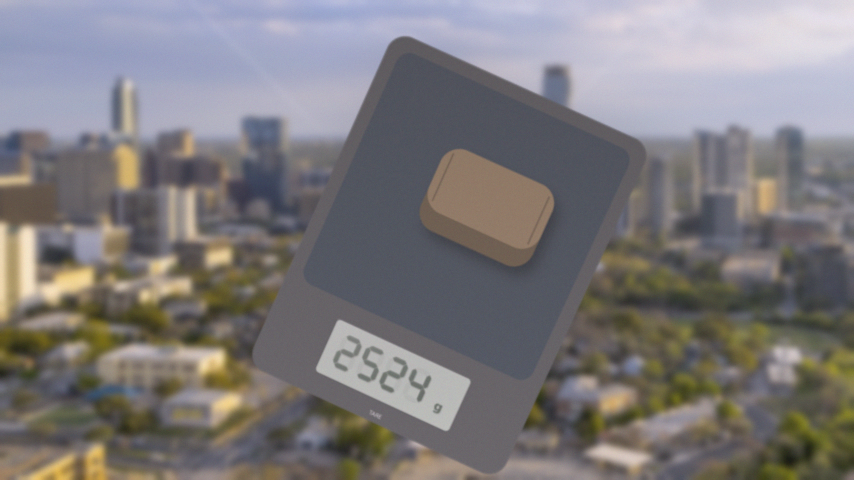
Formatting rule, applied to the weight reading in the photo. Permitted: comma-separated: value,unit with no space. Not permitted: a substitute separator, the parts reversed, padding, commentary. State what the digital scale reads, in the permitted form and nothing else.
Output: 2524,g
